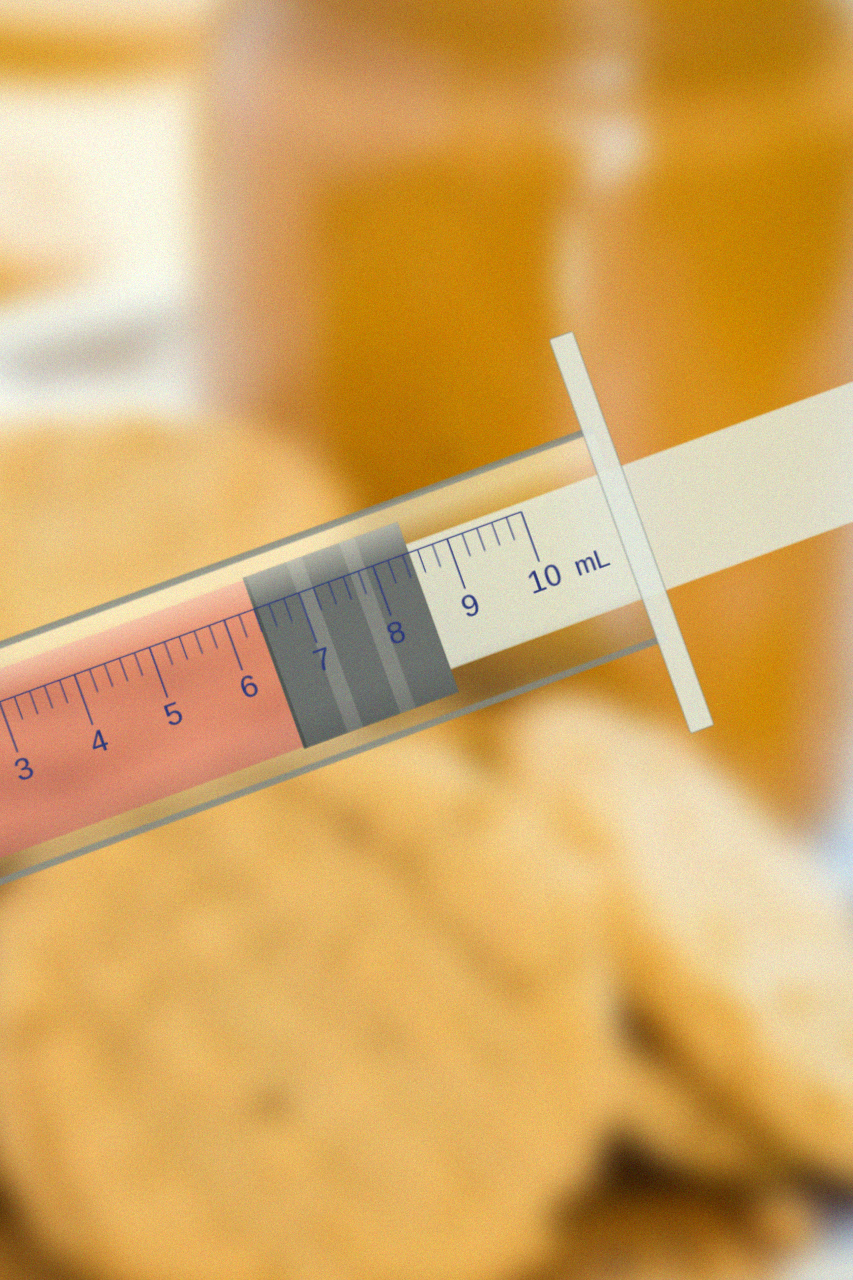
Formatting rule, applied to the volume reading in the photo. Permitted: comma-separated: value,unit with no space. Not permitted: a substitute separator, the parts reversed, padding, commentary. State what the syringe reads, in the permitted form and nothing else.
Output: 6.4,mL
